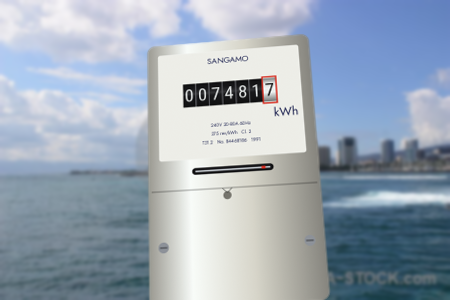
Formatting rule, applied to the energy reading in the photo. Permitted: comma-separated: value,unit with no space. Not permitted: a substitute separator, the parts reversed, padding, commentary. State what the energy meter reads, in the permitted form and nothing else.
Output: 7481.7,kWh
